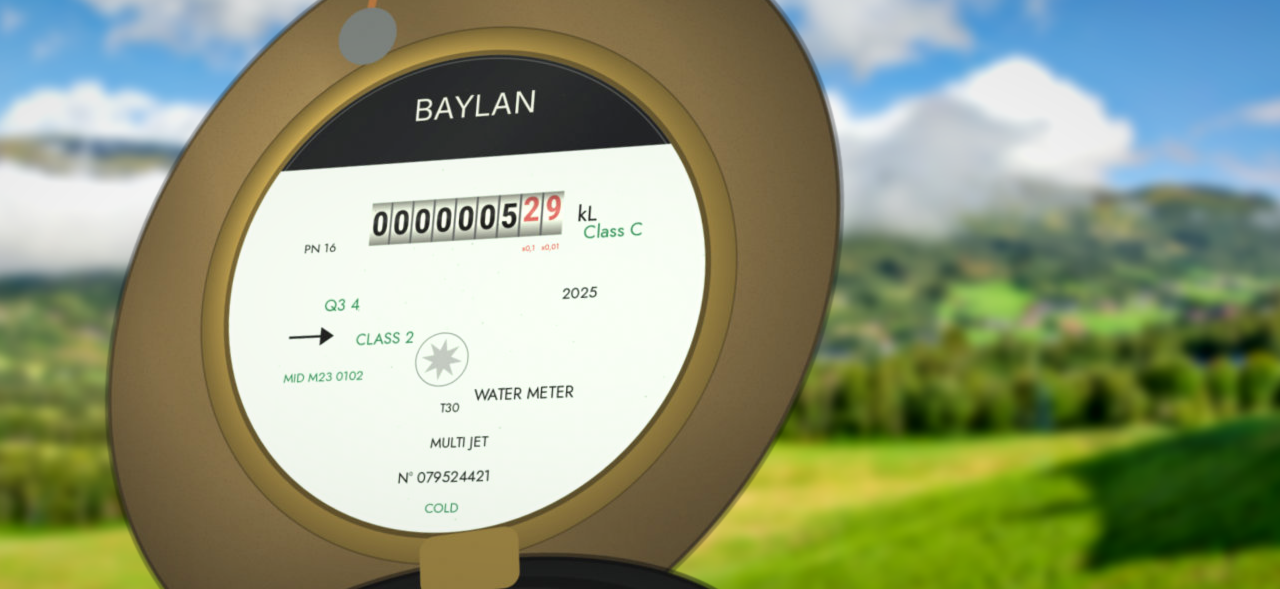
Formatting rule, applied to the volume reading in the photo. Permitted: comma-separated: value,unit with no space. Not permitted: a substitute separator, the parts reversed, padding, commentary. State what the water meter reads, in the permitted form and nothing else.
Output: 5.29,kL
